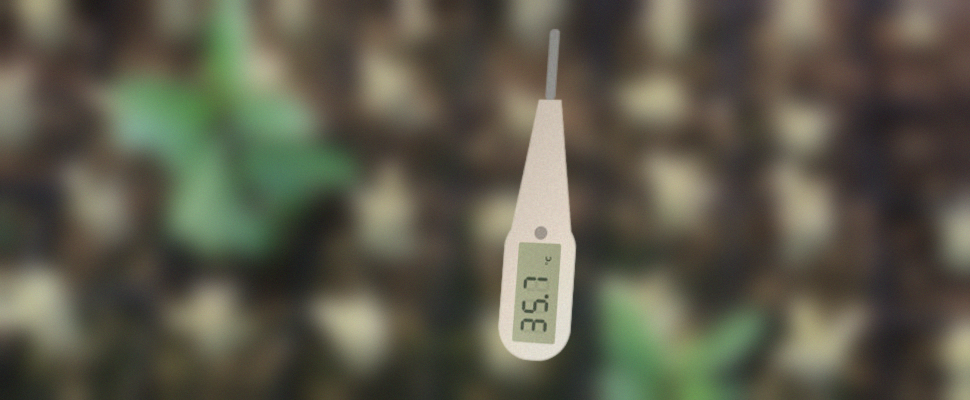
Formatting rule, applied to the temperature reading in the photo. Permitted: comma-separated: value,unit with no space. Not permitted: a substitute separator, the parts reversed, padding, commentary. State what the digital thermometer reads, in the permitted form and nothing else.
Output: 35.7,°C
